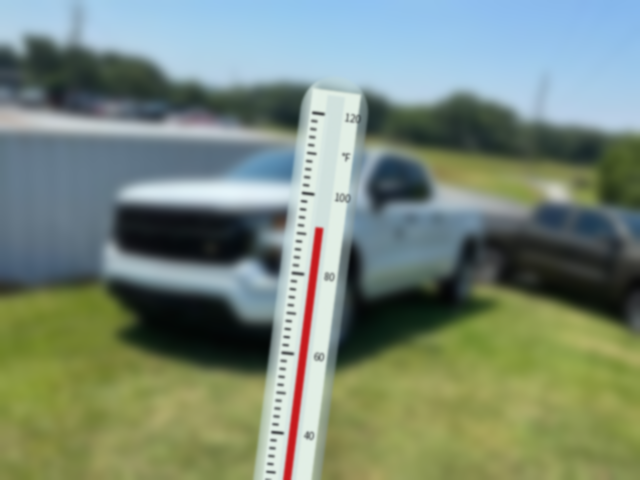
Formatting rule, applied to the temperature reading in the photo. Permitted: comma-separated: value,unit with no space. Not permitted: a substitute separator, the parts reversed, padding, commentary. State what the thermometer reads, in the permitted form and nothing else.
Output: 92,°F
